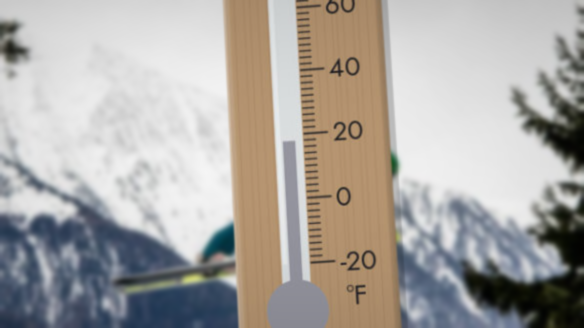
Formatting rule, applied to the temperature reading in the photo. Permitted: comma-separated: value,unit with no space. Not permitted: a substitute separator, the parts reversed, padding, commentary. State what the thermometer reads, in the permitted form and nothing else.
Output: 18,°F
